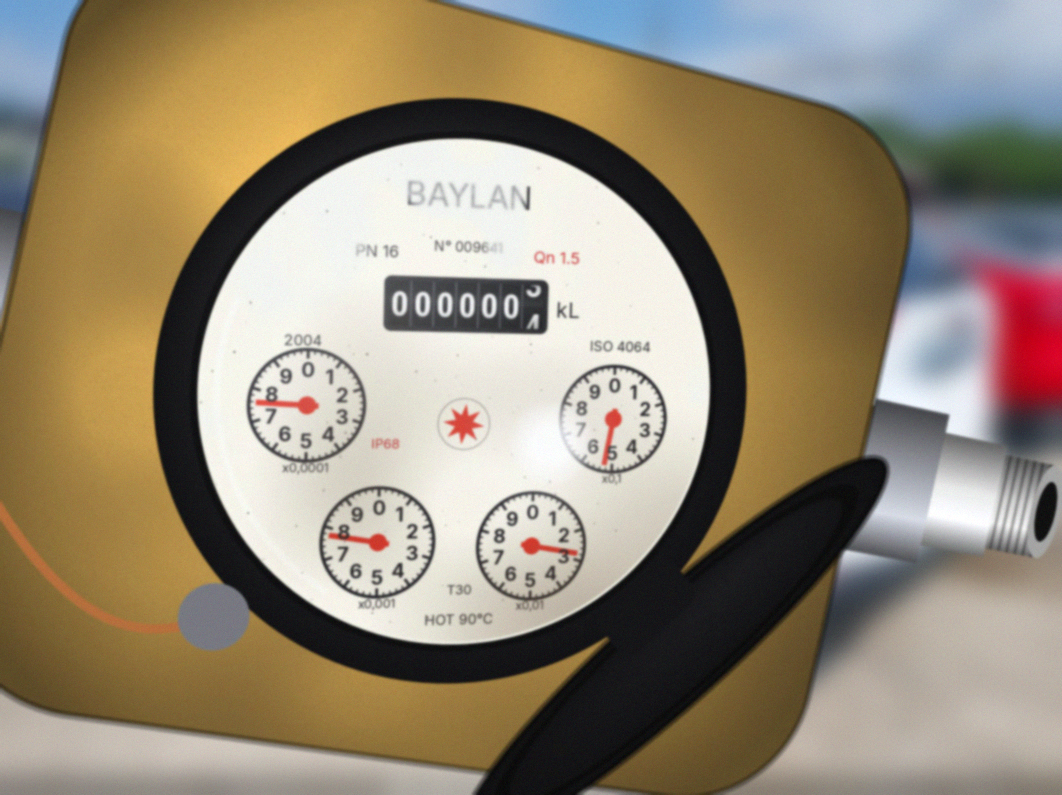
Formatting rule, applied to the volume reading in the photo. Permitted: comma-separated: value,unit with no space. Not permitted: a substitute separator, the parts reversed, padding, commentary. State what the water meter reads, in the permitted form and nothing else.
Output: 3.5277,kL
